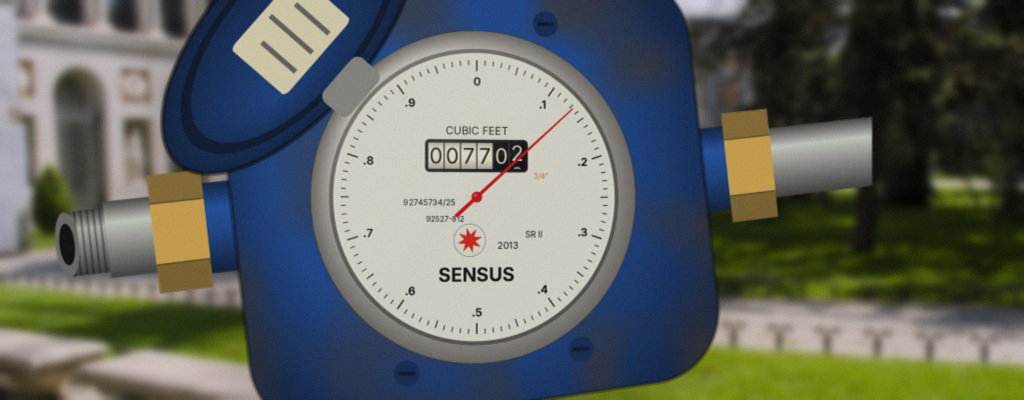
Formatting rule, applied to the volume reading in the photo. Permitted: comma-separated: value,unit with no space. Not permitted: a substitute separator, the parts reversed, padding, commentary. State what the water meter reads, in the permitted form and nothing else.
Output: 7702.13,ft³
